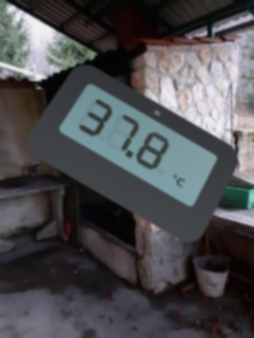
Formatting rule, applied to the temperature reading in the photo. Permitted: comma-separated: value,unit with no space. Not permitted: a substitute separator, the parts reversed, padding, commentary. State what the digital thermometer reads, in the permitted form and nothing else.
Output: 37.8,°C
